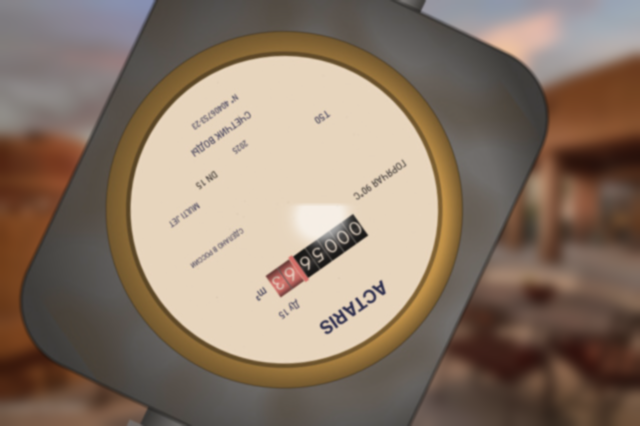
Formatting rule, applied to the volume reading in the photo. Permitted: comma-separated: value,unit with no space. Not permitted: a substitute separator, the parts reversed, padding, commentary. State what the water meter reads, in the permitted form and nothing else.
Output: 56.63,m³
